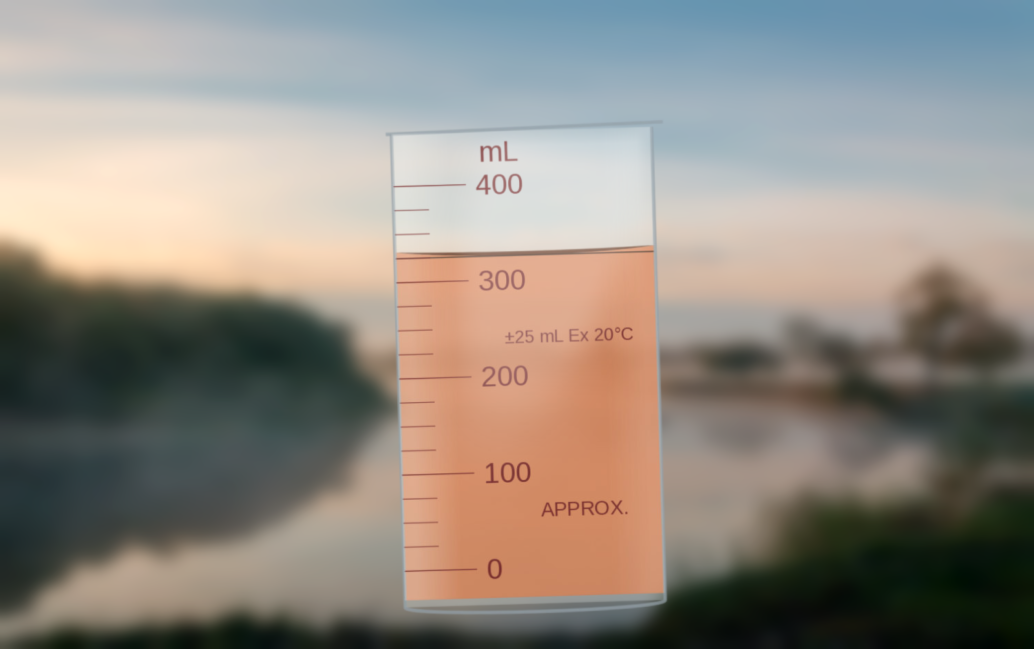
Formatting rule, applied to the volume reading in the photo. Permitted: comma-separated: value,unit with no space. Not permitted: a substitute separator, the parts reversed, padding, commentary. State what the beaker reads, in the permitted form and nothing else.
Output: 325,mL
